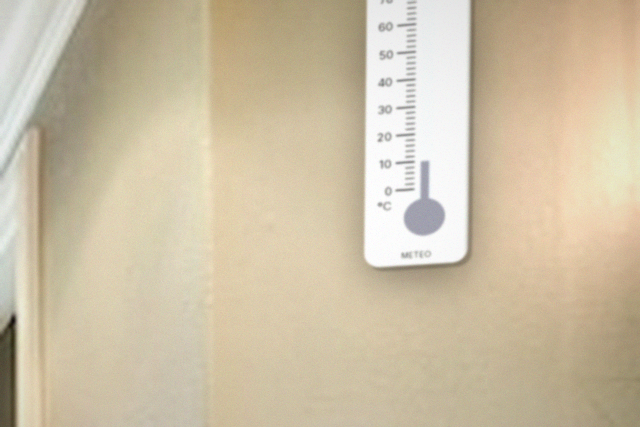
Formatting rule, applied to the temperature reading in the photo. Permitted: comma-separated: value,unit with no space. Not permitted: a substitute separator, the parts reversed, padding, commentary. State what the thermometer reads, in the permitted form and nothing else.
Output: 10,°C
